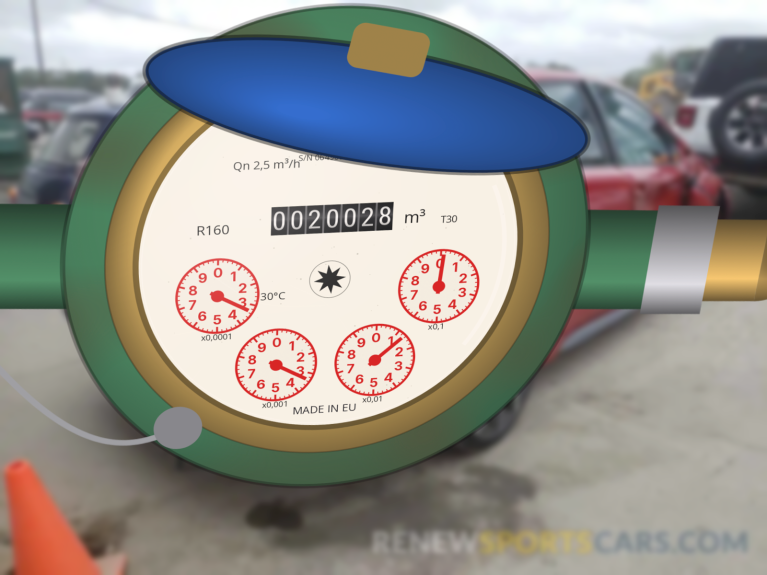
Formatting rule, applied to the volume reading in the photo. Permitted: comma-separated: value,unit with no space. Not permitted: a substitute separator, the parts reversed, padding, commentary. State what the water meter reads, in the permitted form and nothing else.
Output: 20028.0133,m³
